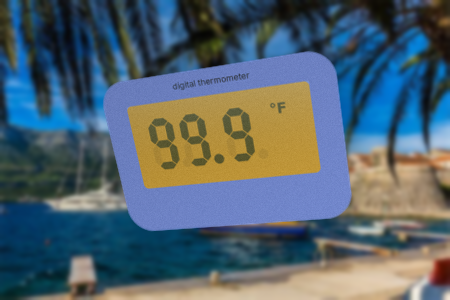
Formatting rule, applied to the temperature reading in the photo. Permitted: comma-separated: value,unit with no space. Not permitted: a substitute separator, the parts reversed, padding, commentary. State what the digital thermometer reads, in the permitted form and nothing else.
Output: 99.9,°F
